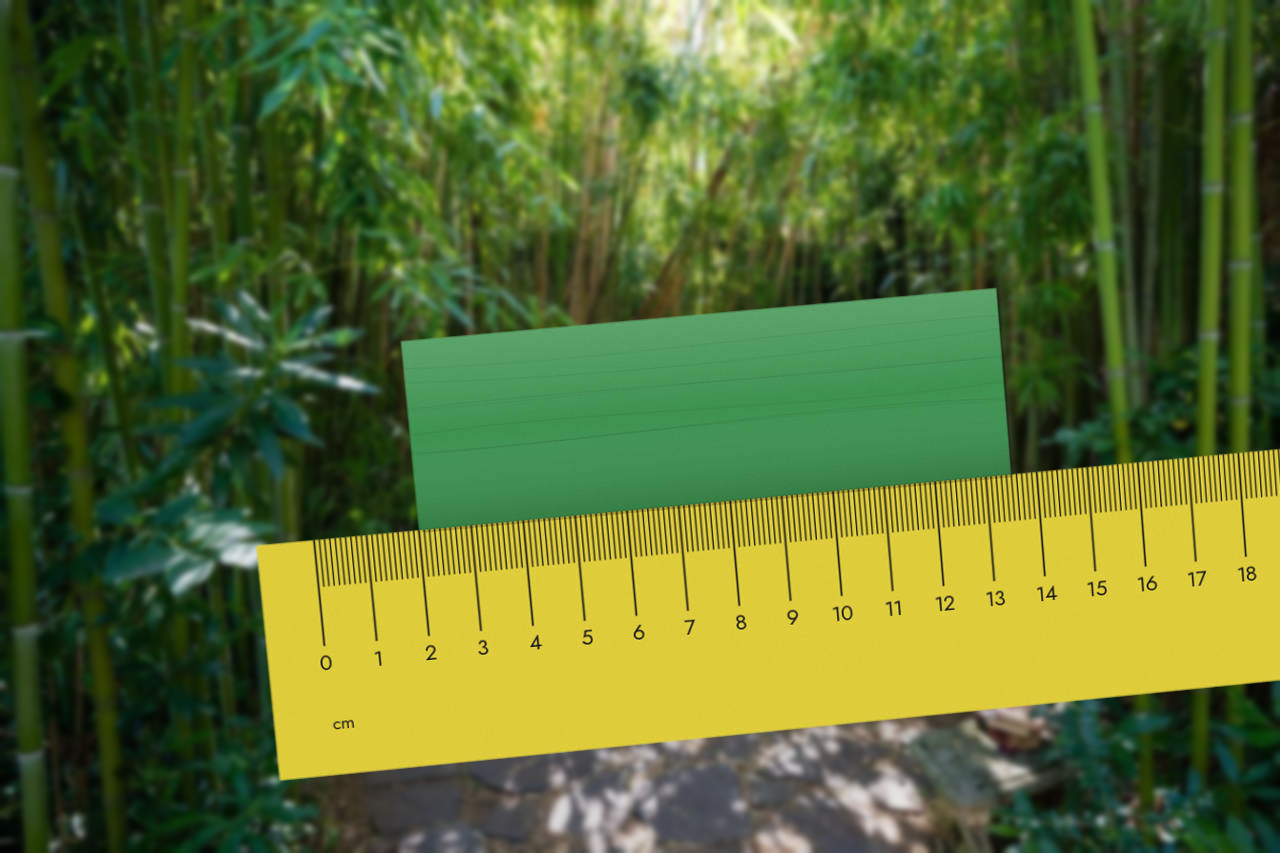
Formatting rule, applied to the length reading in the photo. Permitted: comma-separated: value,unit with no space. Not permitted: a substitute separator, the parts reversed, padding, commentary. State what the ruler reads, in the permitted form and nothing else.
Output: 11.5,cm
